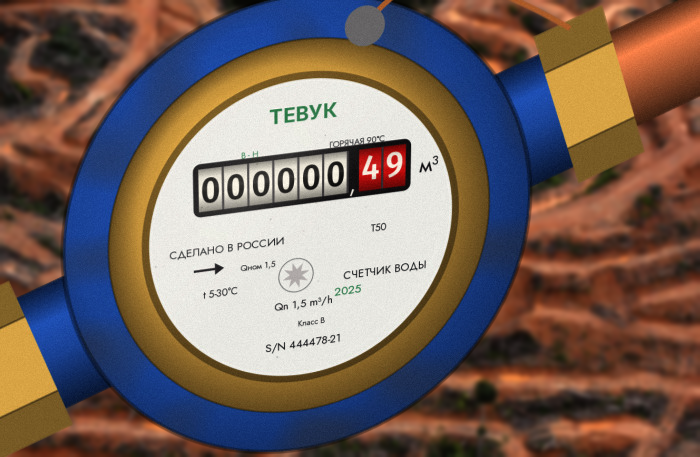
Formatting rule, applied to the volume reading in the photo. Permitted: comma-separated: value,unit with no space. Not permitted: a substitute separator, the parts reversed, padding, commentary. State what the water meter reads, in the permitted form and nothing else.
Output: 0.49,m³
